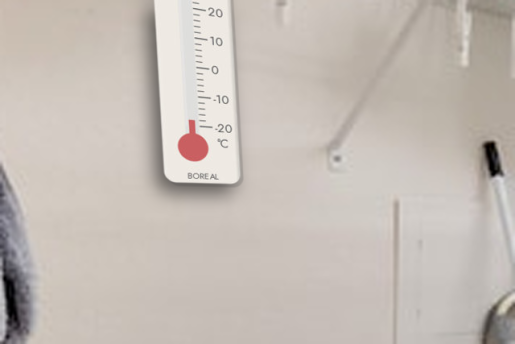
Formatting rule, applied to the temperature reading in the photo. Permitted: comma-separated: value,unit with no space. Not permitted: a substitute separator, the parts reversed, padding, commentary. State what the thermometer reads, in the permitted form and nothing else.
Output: -18,°C
